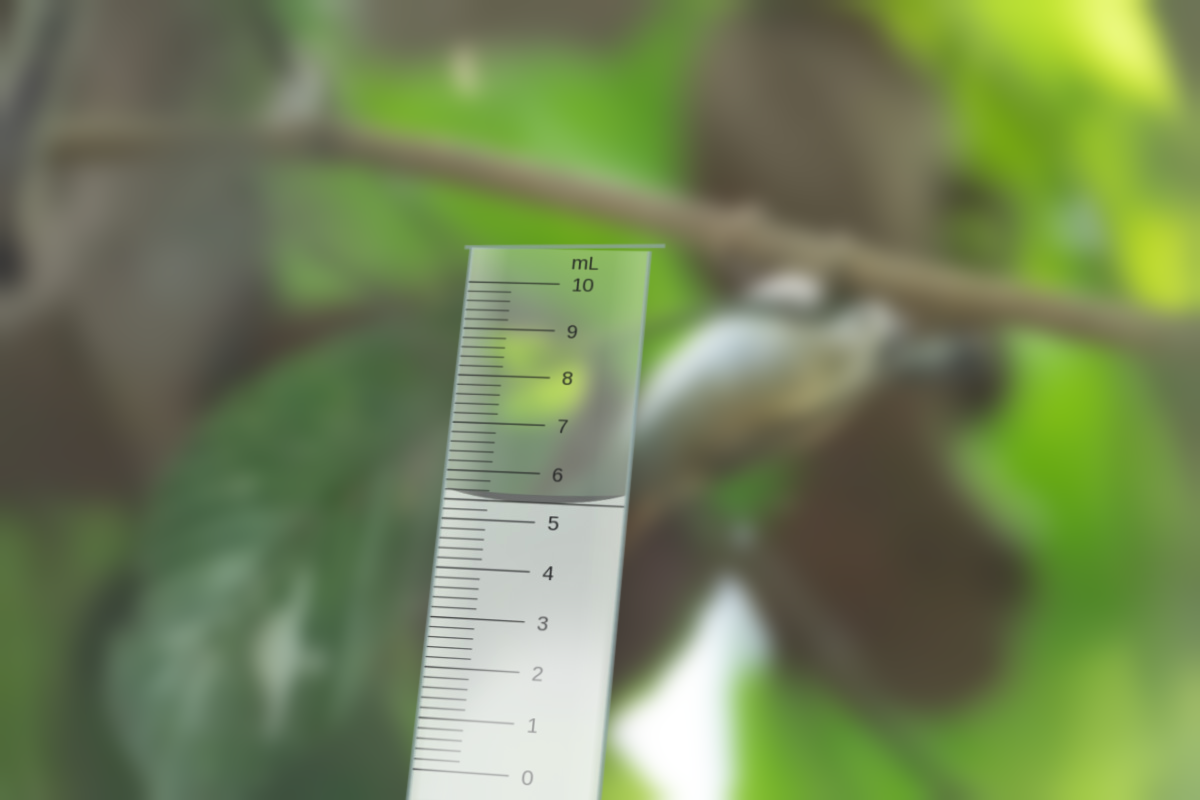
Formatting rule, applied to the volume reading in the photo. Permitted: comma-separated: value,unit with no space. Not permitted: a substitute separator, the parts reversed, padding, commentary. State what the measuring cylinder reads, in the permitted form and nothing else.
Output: 5.4,mL
